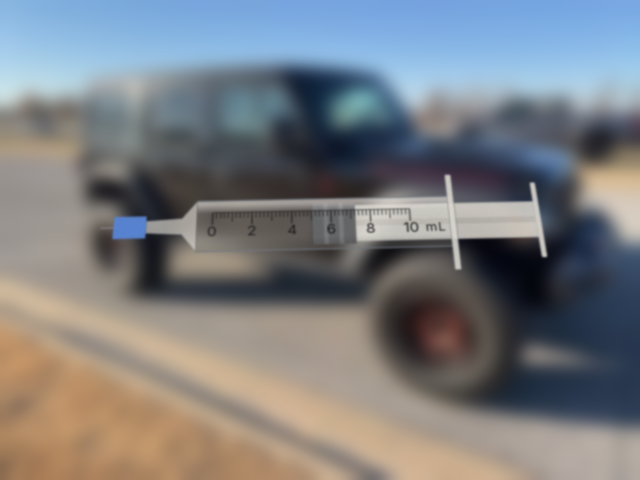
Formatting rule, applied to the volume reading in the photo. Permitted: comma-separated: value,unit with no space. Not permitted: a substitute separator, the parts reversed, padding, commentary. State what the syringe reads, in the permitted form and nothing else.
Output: 5,mL
